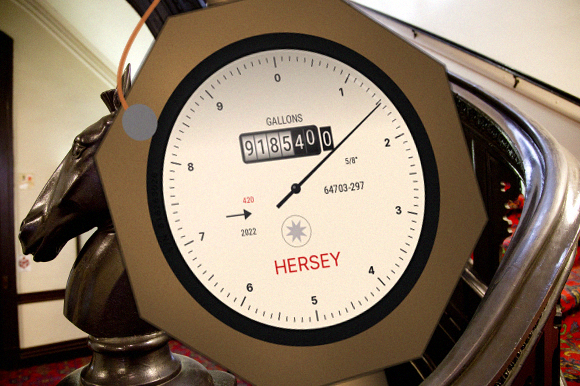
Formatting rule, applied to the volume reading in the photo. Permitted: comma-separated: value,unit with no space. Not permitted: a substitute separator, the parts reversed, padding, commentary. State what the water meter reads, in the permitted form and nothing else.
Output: 9185401.5,gal
